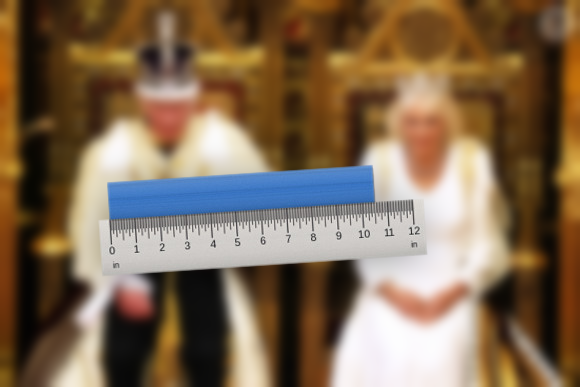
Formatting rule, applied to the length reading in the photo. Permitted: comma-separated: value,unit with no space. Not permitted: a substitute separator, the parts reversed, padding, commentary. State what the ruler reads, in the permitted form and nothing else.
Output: 10.5,in
